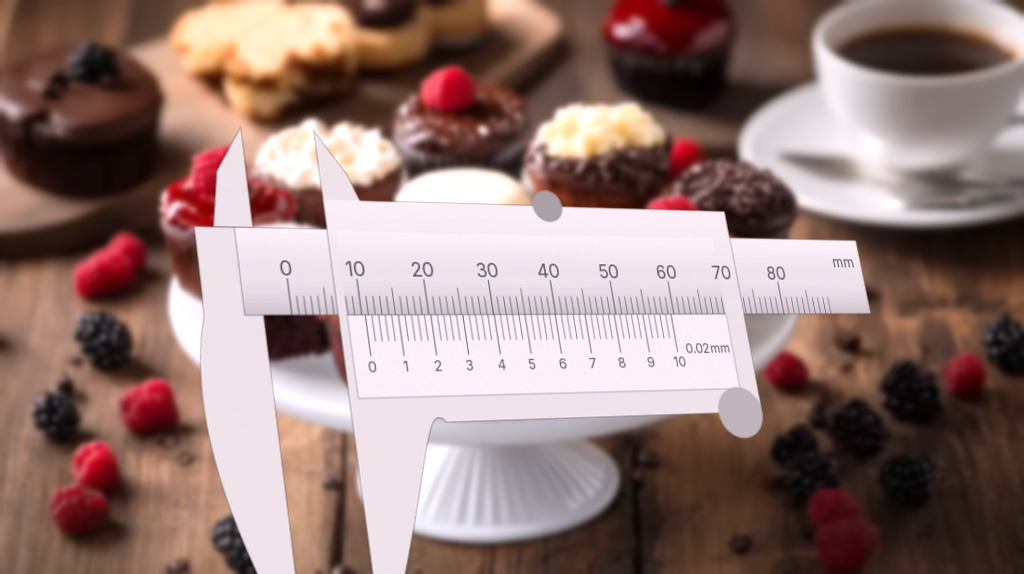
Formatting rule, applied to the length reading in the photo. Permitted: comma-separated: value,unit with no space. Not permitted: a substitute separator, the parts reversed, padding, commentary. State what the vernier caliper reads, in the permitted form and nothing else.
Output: 10.5,mm
